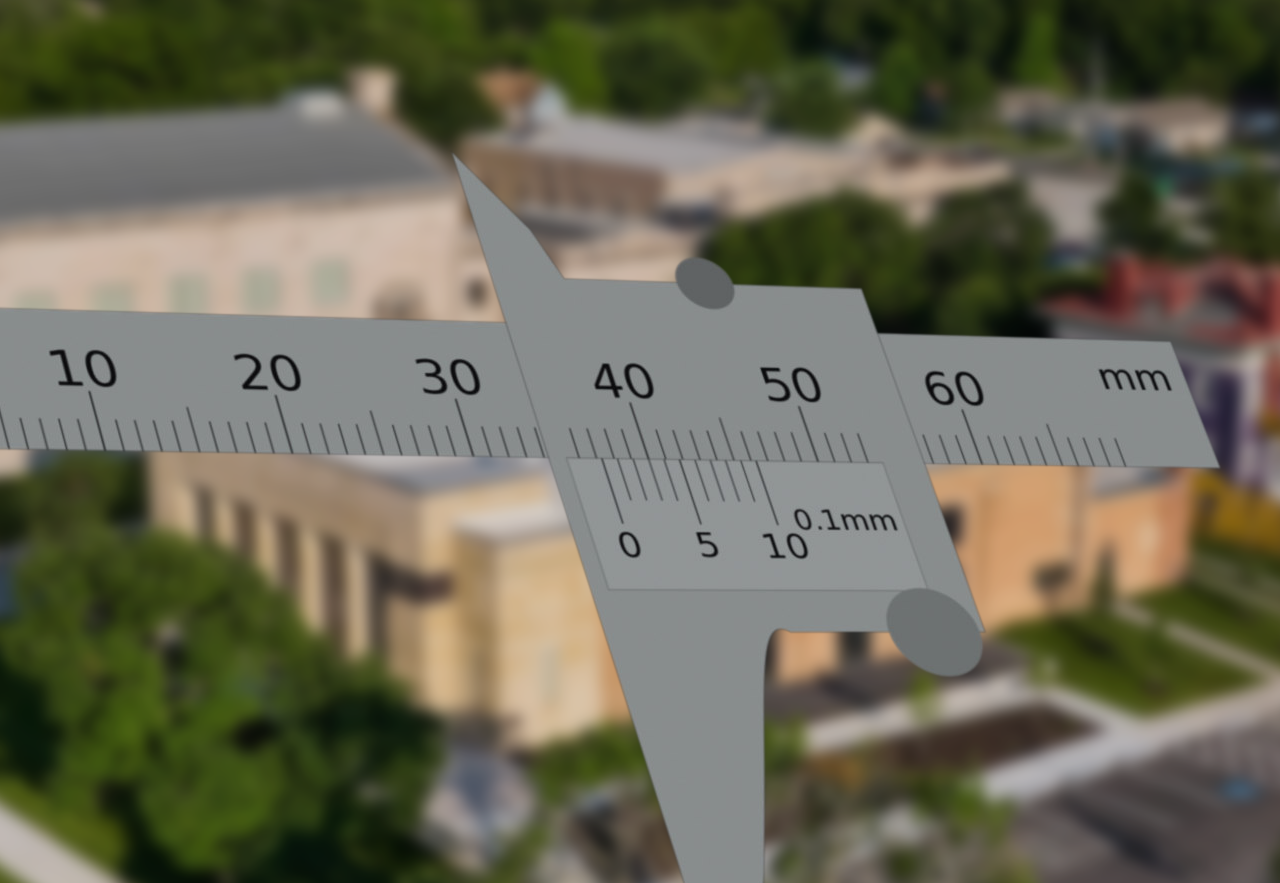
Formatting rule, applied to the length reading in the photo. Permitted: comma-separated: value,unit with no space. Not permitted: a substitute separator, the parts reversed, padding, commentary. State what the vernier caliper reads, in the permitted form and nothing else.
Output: 37.3,mm
